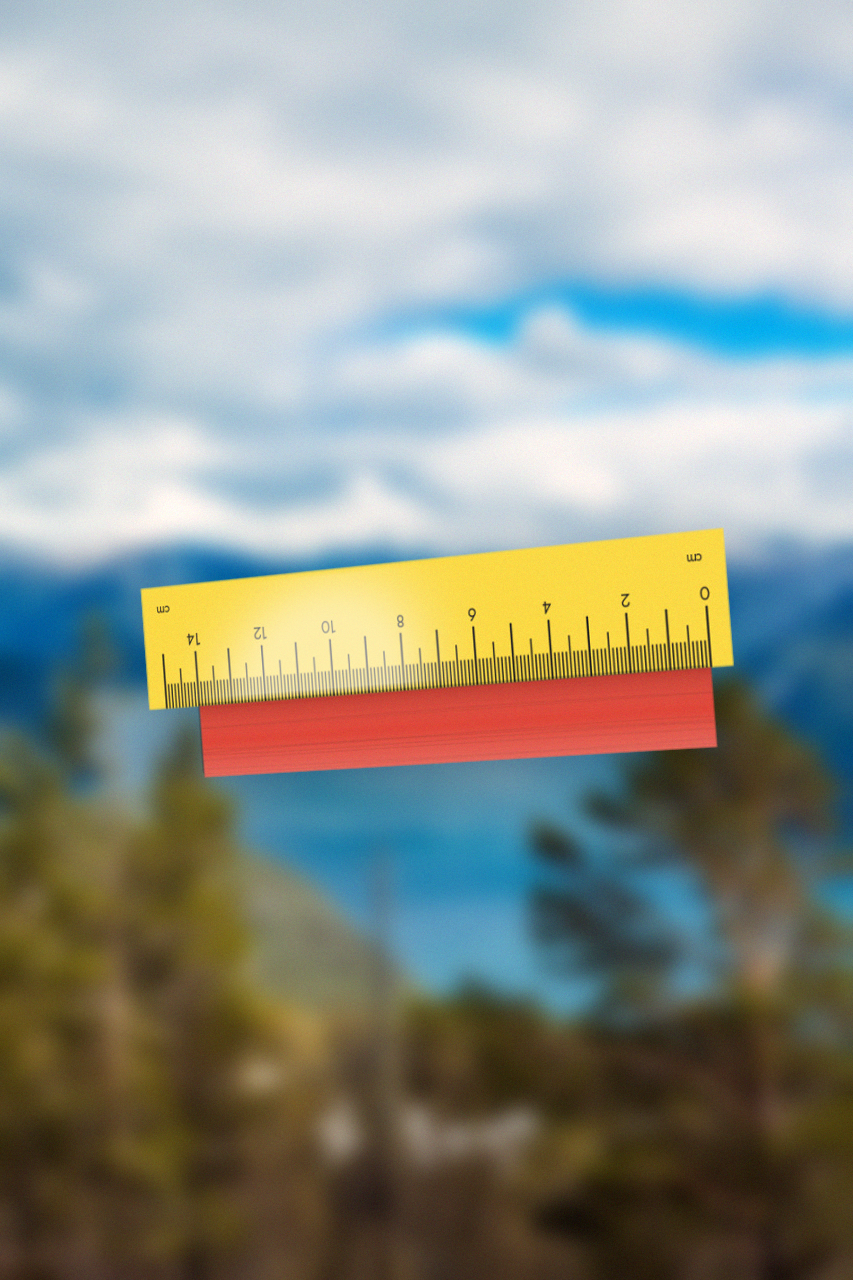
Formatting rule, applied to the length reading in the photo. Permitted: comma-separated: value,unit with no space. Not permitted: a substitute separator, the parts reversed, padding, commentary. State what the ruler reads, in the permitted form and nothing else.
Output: 14,cm
